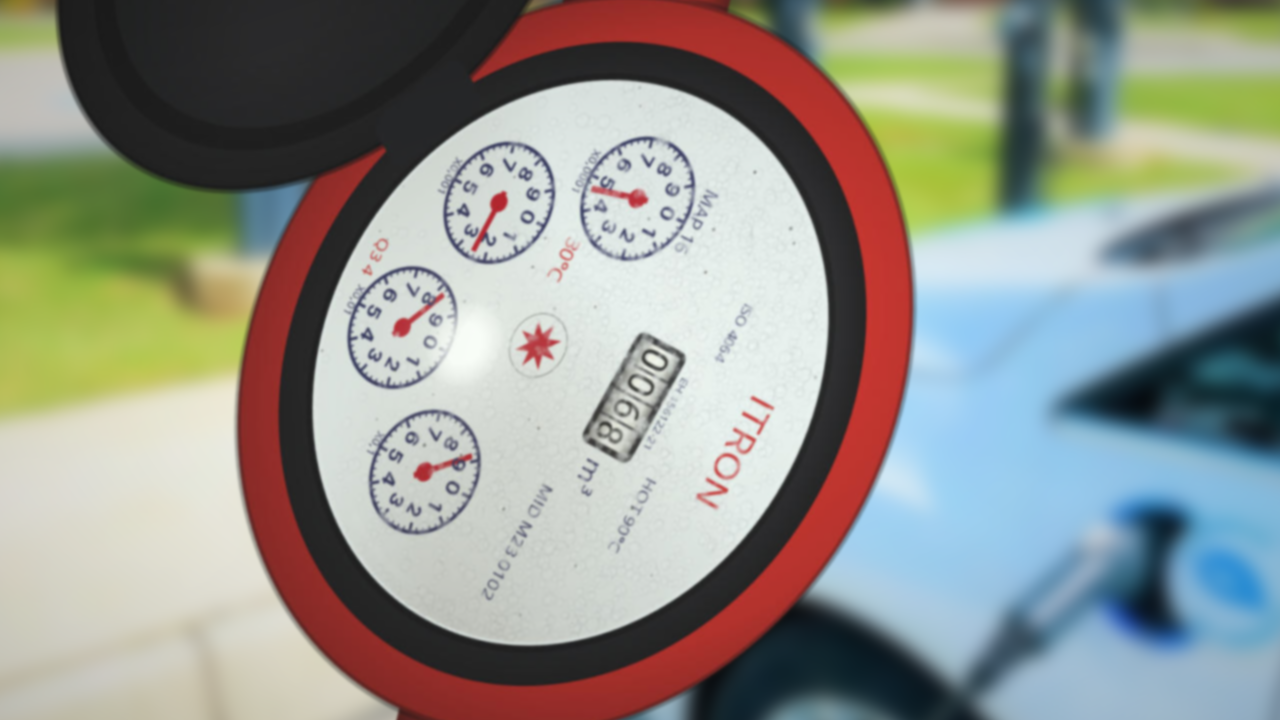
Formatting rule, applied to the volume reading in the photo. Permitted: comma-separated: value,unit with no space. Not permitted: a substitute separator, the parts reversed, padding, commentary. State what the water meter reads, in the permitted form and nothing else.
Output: 67.8824,m³
